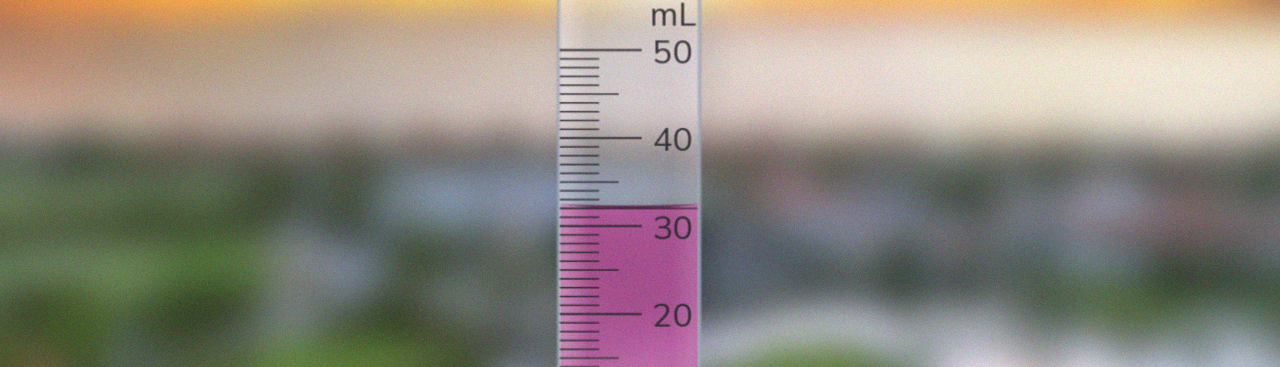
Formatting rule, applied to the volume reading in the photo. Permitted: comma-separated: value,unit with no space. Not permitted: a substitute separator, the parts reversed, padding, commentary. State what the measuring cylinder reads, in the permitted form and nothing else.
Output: 32,mL
